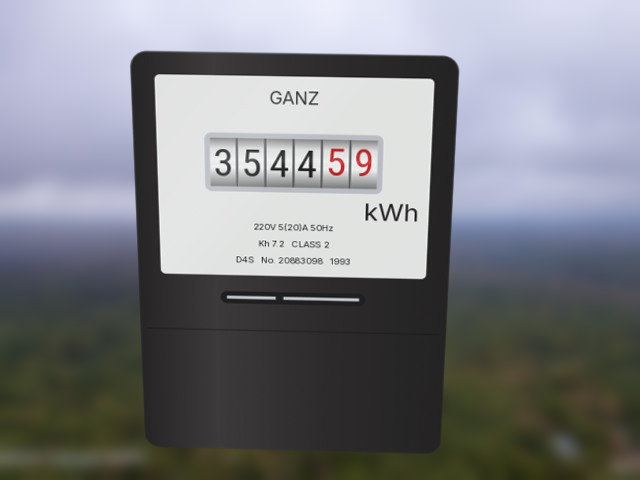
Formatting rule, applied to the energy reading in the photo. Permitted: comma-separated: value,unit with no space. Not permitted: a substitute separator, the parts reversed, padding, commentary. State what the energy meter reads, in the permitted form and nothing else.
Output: 3544.59,kWh
